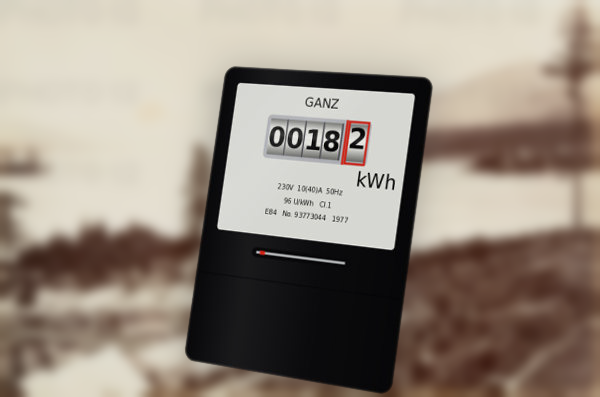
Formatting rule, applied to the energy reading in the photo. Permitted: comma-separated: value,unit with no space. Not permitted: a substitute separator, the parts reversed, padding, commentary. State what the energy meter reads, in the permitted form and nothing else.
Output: 18.2,kWh
